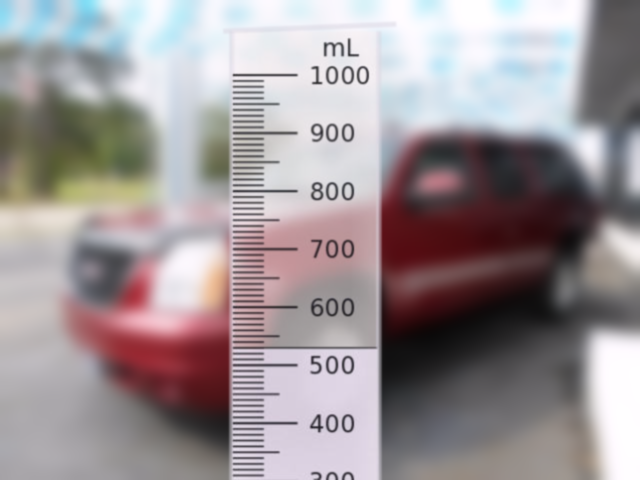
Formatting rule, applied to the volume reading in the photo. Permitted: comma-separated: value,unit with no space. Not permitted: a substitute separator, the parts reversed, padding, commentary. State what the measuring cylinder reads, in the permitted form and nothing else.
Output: 530,mL
